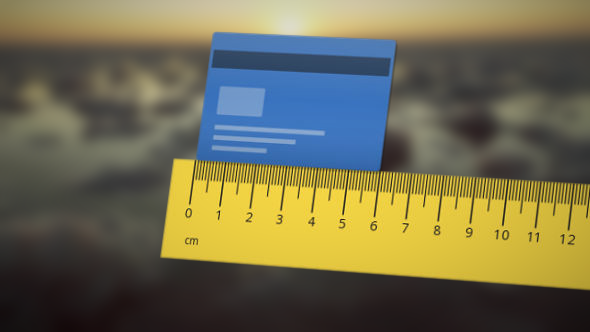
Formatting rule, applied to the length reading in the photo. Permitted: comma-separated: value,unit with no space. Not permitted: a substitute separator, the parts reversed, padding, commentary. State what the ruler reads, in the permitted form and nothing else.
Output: 6,cm
